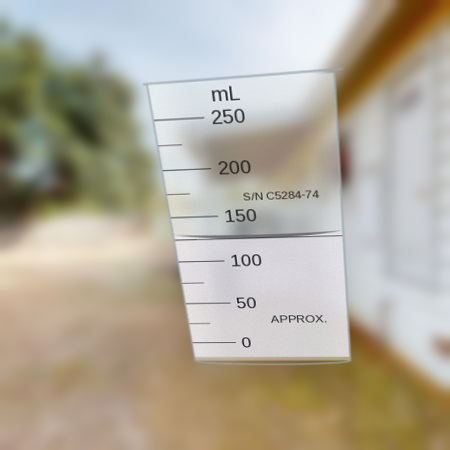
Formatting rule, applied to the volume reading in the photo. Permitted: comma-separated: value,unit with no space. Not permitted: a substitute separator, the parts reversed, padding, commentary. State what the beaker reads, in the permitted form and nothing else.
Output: 125,mL
